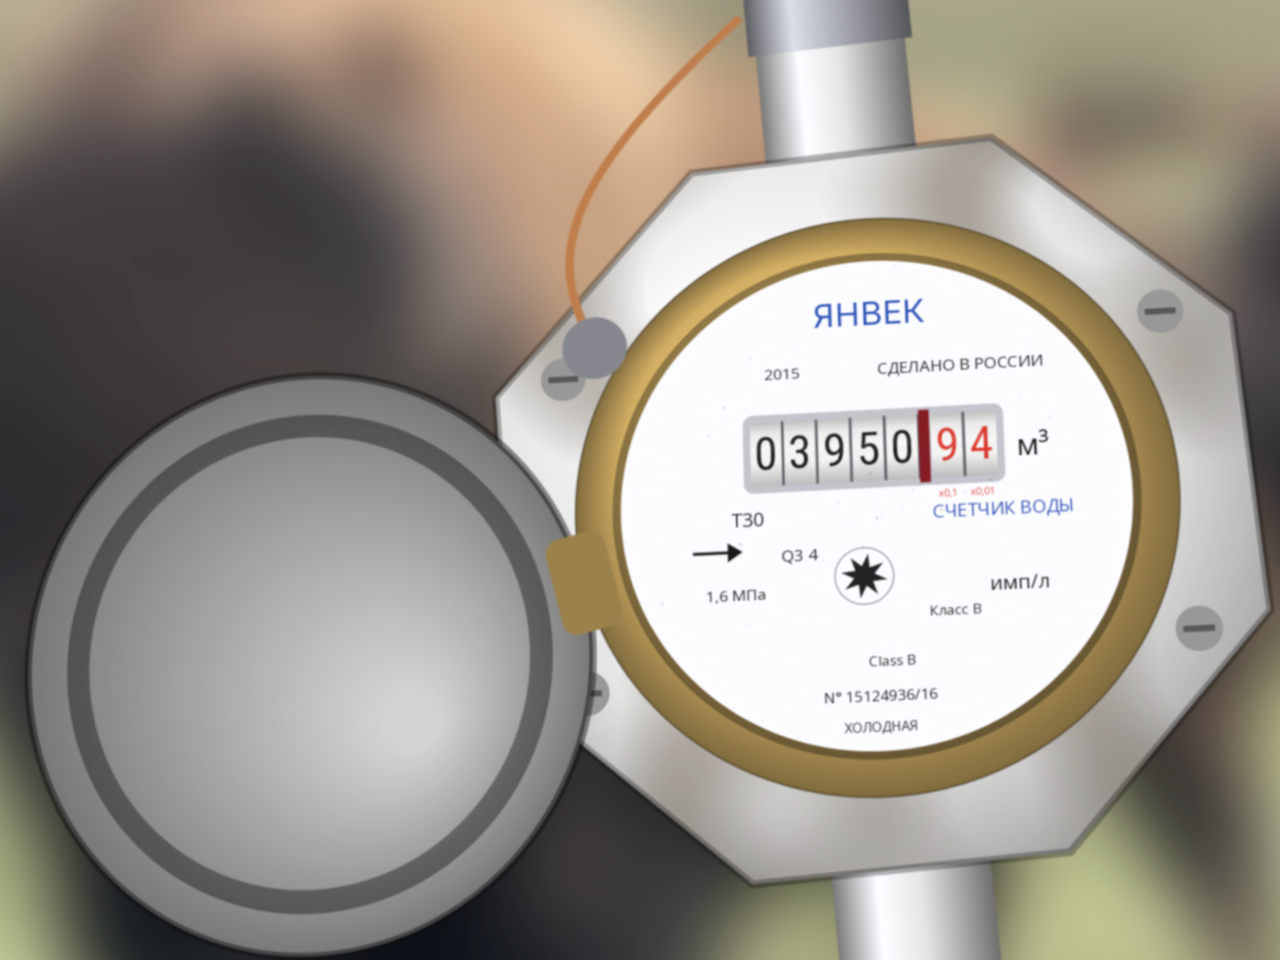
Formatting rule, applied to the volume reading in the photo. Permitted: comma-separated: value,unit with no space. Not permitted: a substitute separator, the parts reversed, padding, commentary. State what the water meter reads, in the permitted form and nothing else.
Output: 3950.94,m³
